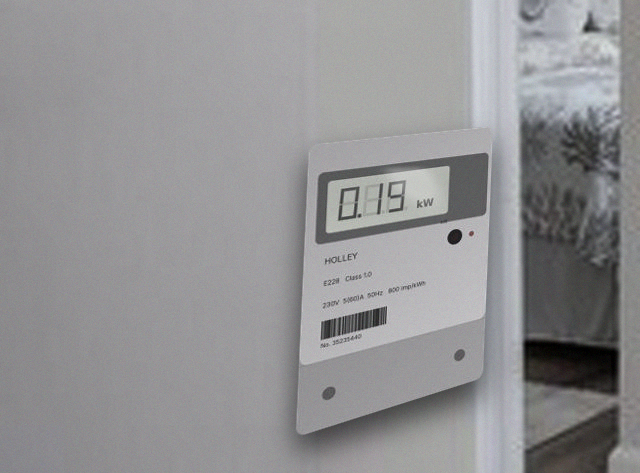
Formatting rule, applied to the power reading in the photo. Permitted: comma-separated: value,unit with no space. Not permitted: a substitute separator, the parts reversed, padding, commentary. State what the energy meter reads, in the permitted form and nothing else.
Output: 0.19,kW
